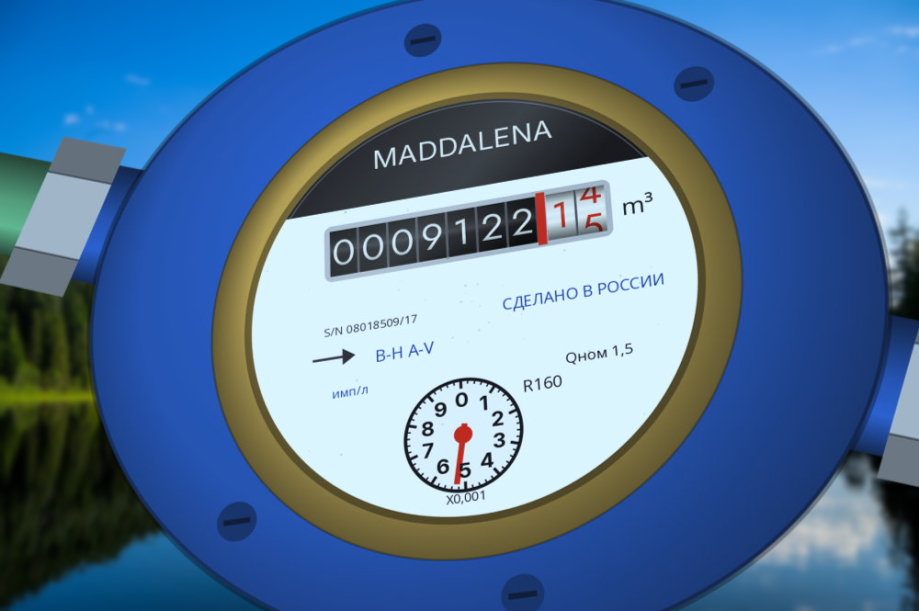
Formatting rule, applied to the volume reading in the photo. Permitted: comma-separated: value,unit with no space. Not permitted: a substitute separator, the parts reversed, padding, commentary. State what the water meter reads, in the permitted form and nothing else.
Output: 9122.145,m³
